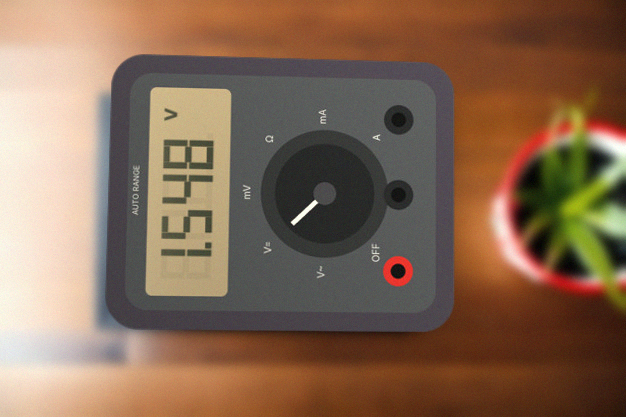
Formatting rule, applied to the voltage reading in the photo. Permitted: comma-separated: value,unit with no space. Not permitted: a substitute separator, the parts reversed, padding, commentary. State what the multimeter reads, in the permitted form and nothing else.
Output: 1.548,V
